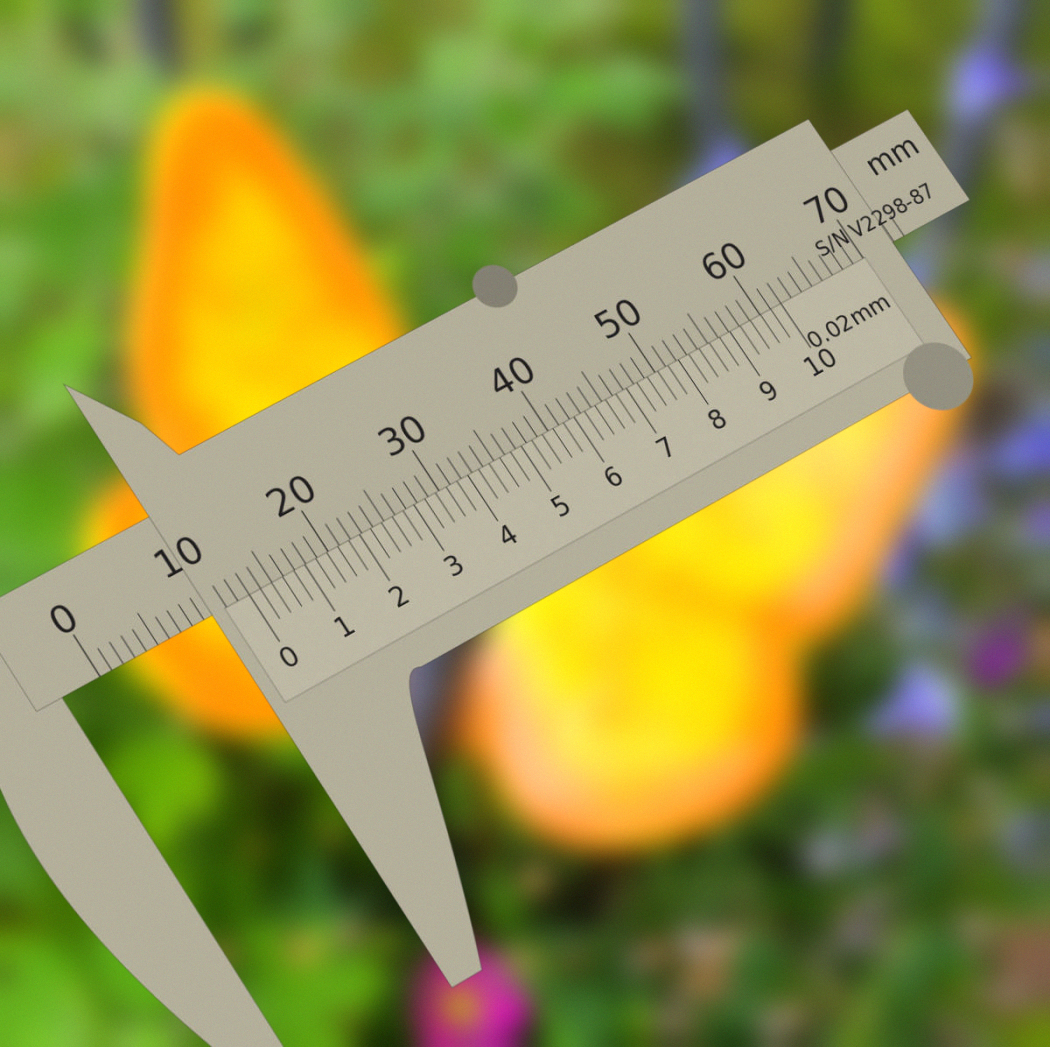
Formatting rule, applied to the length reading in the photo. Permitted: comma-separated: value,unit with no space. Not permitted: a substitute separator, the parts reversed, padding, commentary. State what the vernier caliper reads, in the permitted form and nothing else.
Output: 13.0,mm
